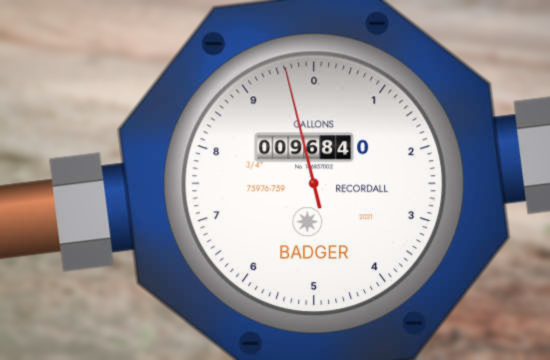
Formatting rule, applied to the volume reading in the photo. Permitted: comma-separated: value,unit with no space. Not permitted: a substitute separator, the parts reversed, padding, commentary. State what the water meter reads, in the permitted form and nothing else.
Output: 96839.6,gal
